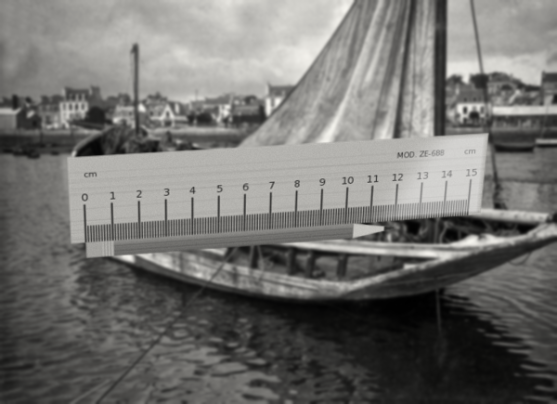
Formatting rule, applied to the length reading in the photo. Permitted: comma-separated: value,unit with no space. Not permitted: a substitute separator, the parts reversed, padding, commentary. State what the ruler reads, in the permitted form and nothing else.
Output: 12,cm
